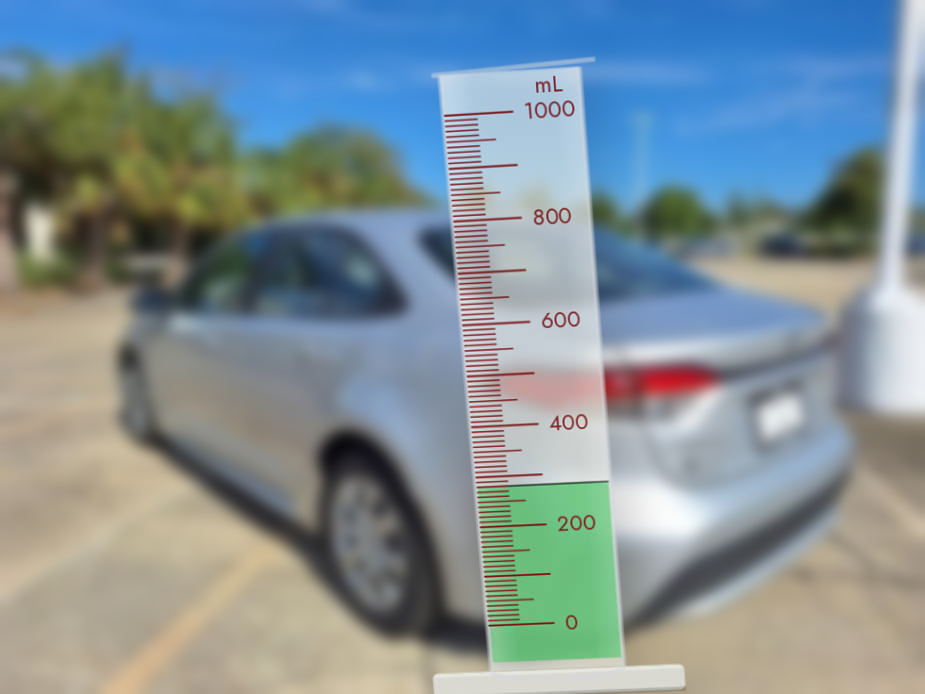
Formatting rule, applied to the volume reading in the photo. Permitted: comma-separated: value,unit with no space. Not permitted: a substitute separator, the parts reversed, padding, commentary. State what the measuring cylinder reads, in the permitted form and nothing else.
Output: 280,mL
